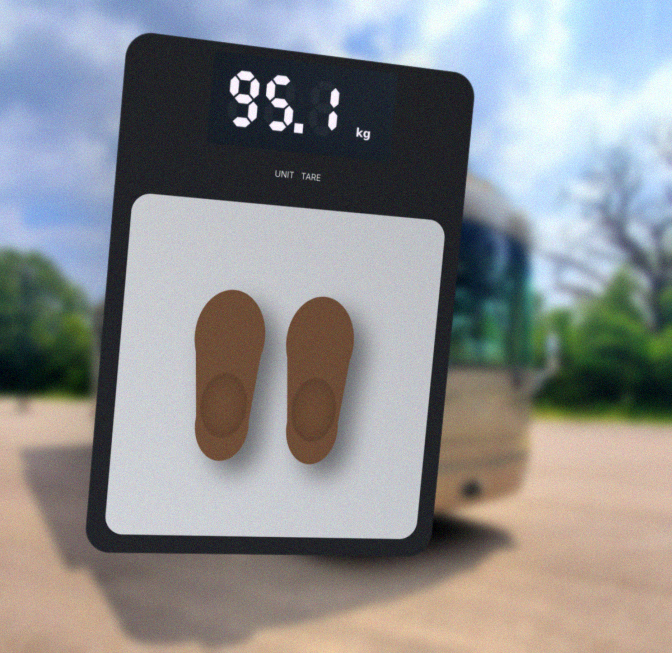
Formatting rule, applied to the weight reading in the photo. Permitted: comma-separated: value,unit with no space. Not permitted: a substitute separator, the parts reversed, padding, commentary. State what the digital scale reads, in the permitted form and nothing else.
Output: 95.1,kg
